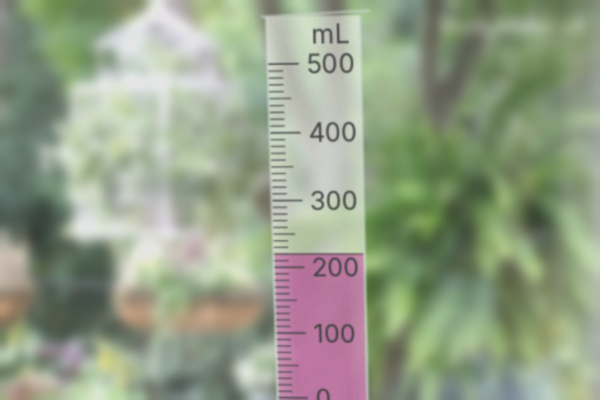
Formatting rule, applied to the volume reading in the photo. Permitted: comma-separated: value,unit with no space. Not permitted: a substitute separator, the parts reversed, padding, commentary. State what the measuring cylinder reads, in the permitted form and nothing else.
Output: 220,mL
